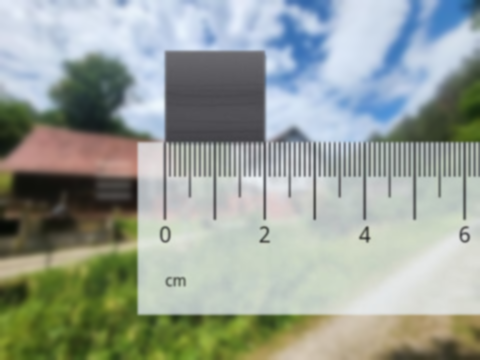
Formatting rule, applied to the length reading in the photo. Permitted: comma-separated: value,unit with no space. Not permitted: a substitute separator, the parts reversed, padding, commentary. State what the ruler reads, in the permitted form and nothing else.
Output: 2,cm
